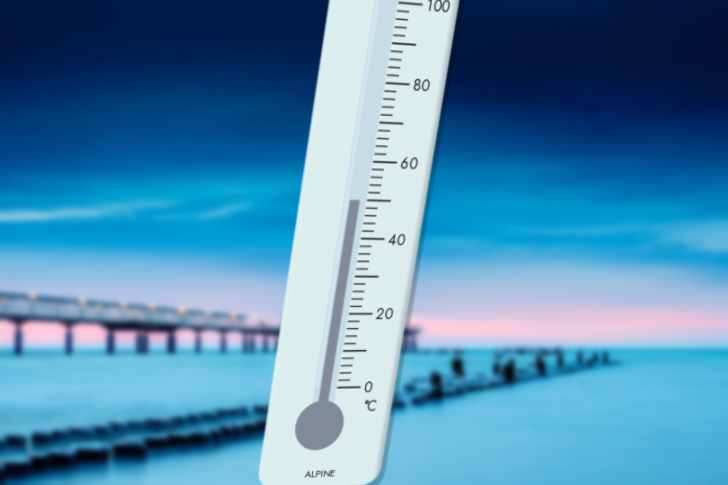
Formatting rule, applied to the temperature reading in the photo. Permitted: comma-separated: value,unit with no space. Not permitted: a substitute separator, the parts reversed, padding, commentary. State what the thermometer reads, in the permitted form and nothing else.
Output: 50,°C
